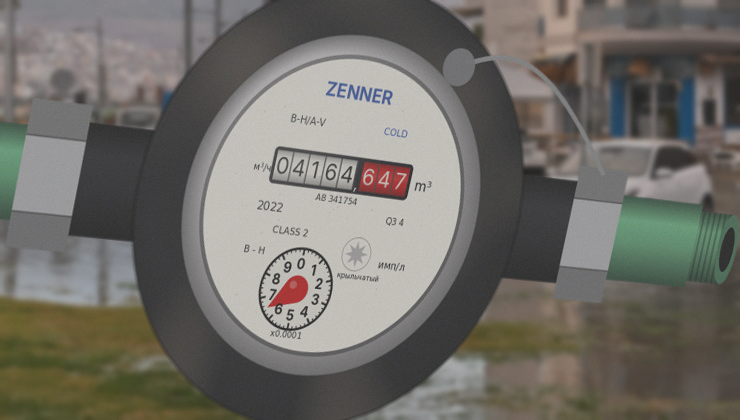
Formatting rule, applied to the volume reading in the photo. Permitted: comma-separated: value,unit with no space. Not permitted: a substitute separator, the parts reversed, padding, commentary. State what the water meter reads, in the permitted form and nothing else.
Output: 4164.6476,m³
